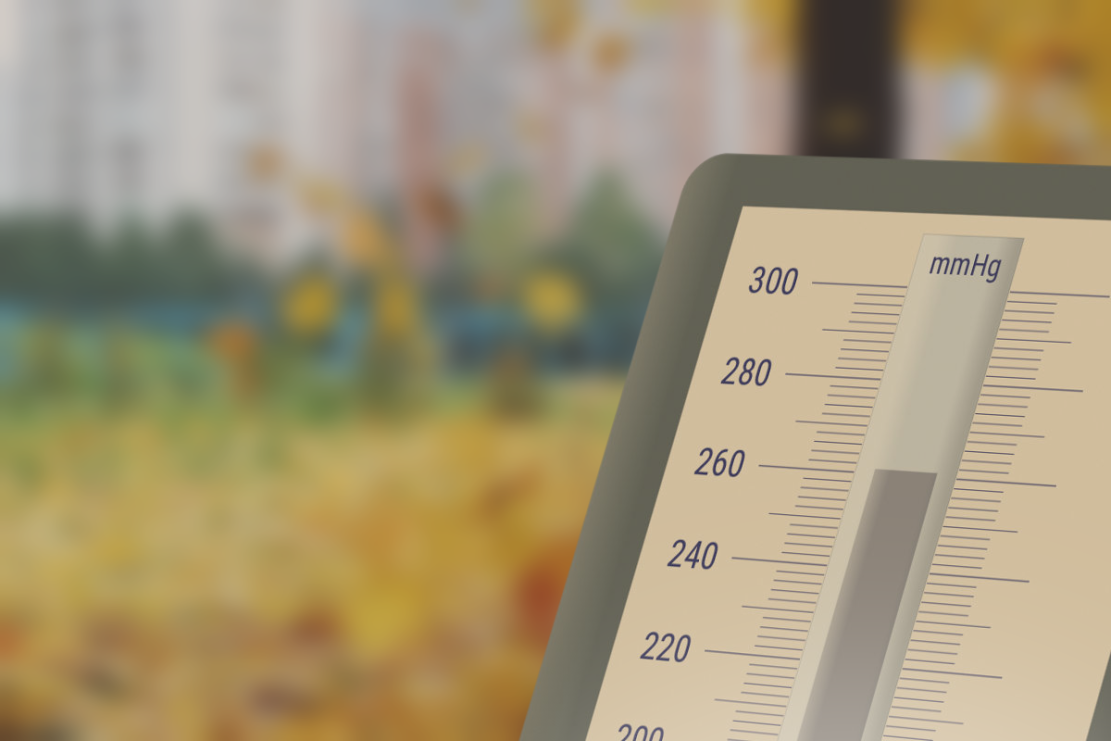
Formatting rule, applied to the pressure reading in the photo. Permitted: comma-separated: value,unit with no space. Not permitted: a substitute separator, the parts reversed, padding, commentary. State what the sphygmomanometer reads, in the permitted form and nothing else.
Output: 261,mmHg
